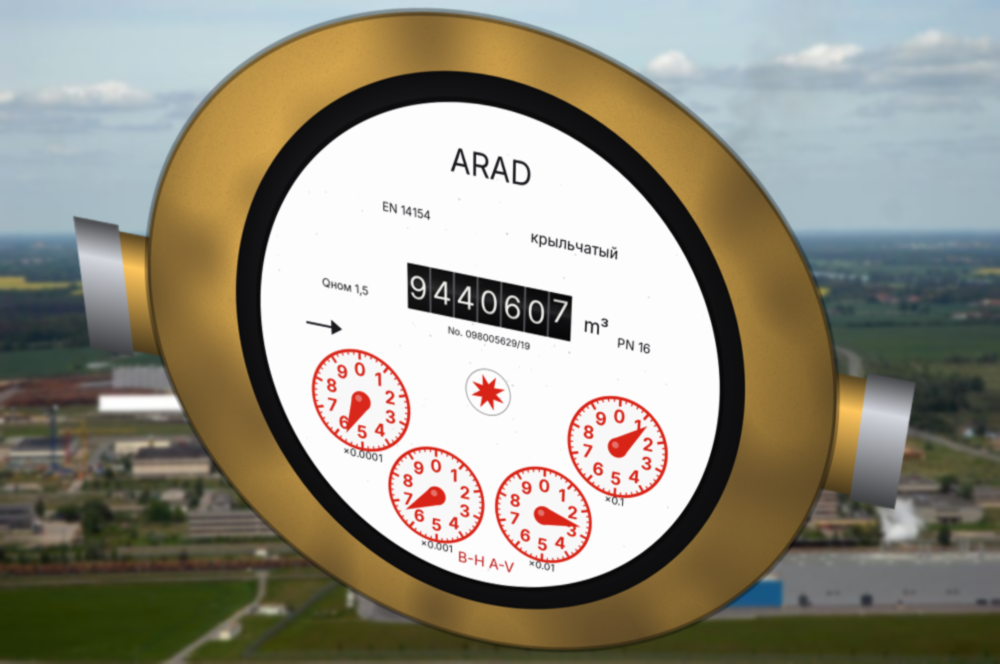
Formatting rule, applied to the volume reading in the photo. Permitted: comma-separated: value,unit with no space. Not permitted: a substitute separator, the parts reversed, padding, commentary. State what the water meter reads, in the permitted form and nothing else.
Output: 9440607.1265,m³
